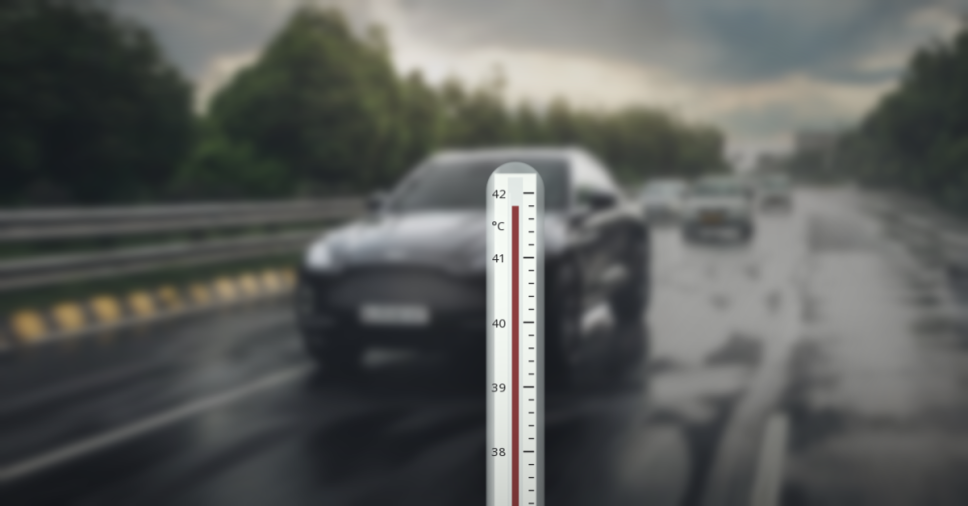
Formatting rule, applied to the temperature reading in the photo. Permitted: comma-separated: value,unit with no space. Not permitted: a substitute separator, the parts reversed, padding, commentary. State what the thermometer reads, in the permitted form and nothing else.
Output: 41.8,°C
